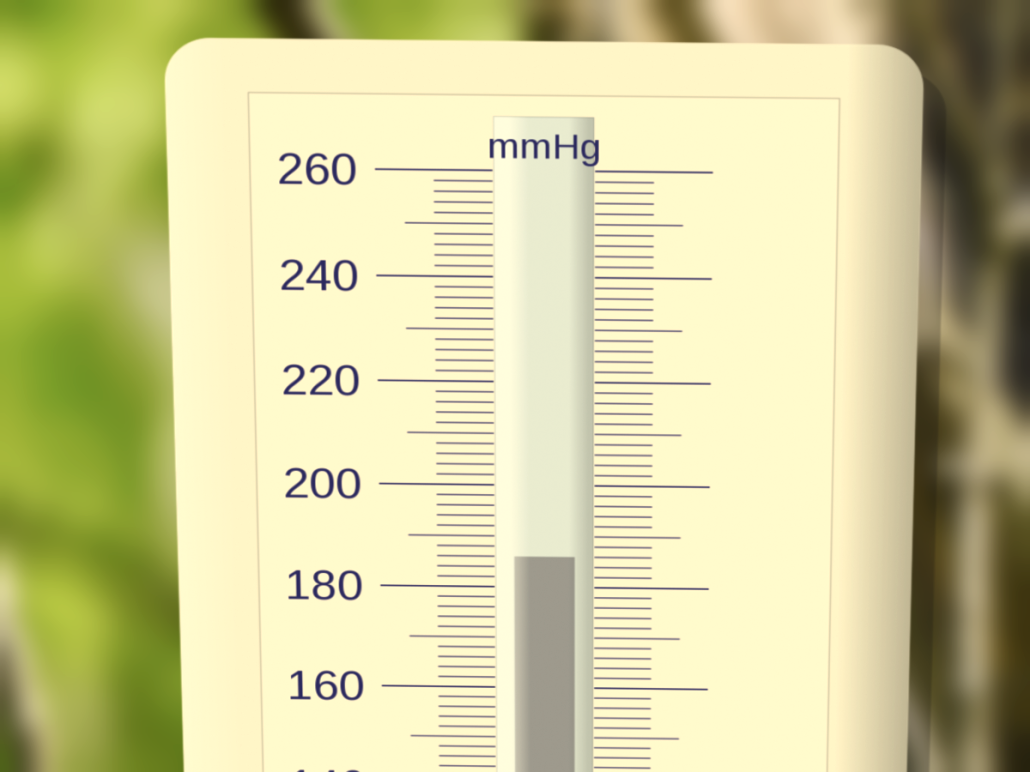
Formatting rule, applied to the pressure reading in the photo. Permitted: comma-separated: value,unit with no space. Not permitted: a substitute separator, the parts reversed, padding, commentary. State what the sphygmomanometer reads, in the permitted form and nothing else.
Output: 186,mmHg
